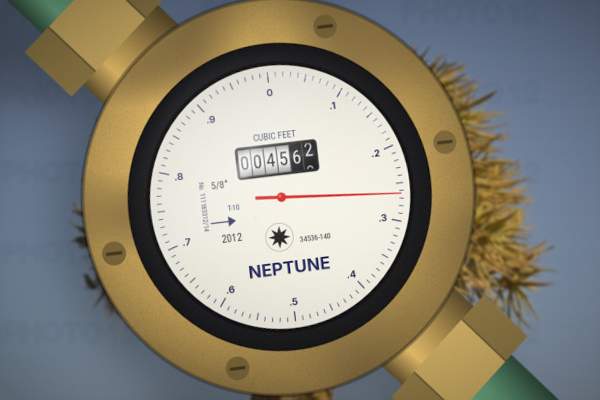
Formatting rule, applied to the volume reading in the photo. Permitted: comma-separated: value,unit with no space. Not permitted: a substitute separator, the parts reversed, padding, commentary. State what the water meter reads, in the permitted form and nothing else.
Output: 4562.26,ft³
